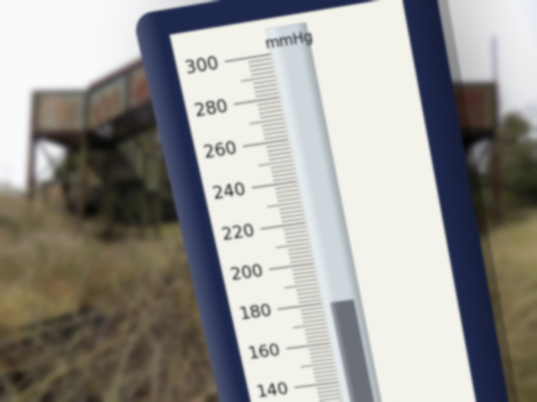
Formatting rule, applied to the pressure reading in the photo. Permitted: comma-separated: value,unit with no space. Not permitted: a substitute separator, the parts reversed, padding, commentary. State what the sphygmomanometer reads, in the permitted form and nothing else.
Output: 180,mmHg
